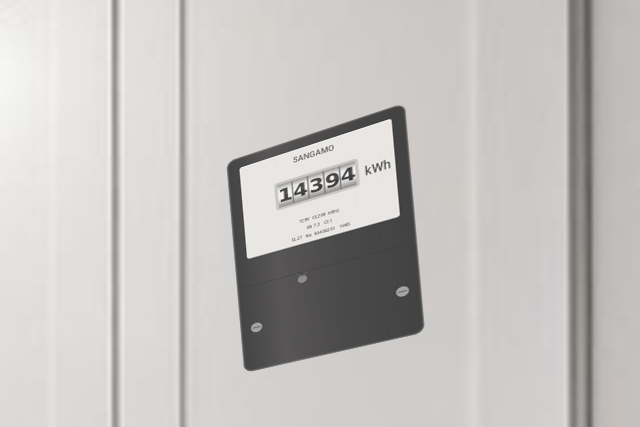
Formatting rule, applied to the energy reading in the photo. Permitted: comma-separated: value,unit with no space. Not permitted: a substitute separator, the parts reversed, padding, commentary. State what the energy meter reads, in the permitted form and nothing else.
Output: 14394,kWh
